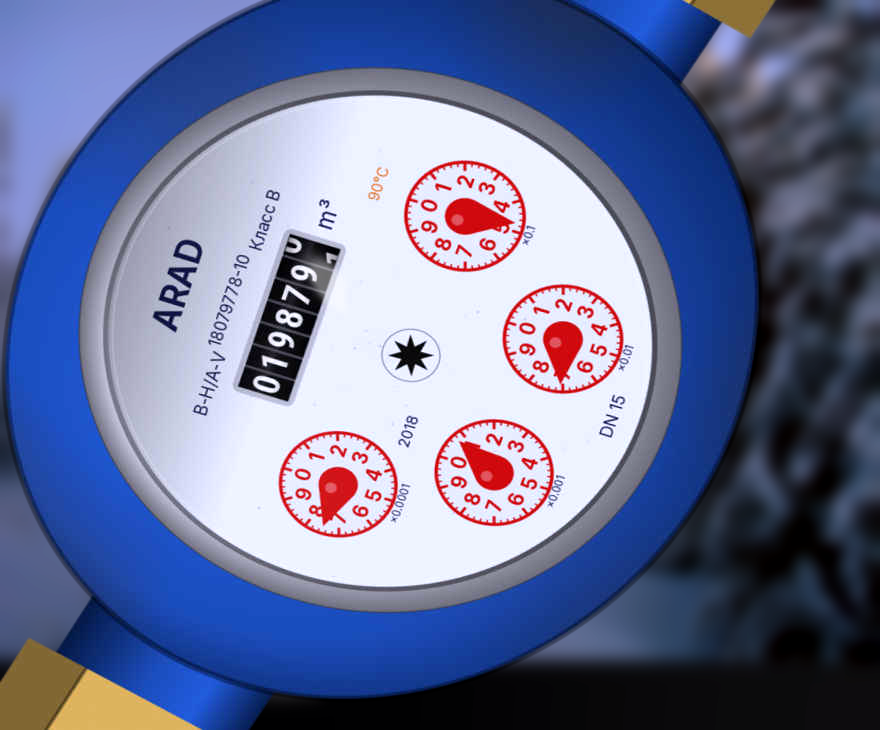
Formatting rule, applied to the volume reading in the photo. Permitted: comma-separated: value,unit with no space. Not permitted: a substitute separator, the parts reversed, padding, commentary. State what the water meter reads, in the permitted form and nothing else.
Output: 198790.4707,m³
